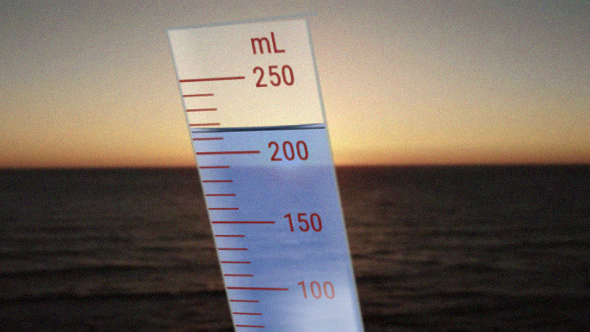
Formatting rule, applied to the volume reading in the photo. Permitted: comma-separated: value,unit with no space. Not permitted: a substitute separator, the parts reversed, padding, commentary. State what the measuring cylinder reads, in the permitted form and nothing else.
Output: 215,mL
